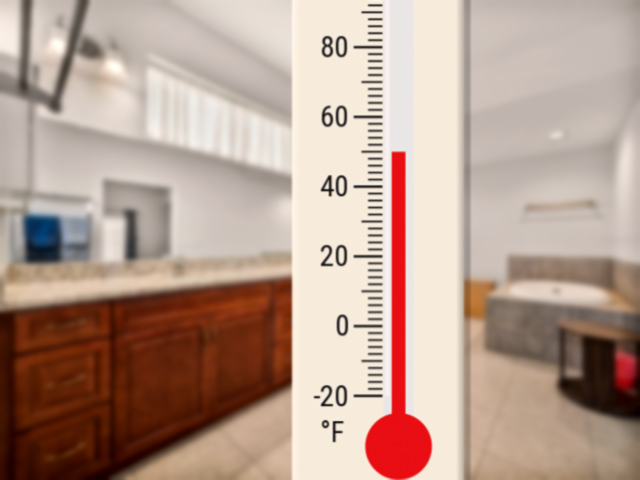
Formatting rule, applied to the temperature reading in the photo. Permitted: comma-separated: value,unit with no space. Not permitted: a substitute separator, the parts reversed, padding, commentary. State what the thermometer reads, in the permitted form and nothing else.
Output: 50,°F
